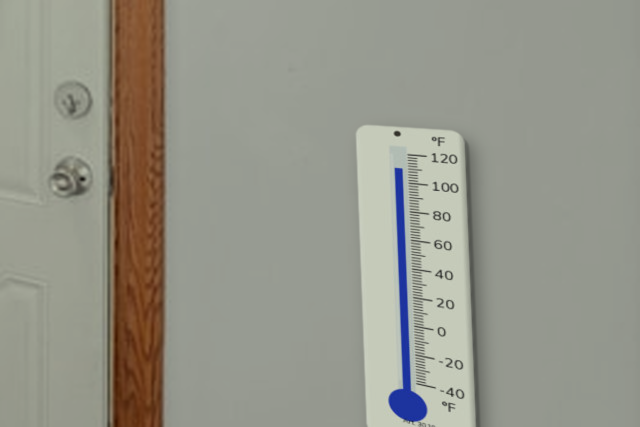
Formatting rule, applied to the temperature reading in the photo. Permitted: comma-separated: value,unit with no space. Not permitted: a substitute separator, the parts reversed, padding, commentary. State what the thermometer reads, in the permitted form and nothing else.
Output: 110,°F
